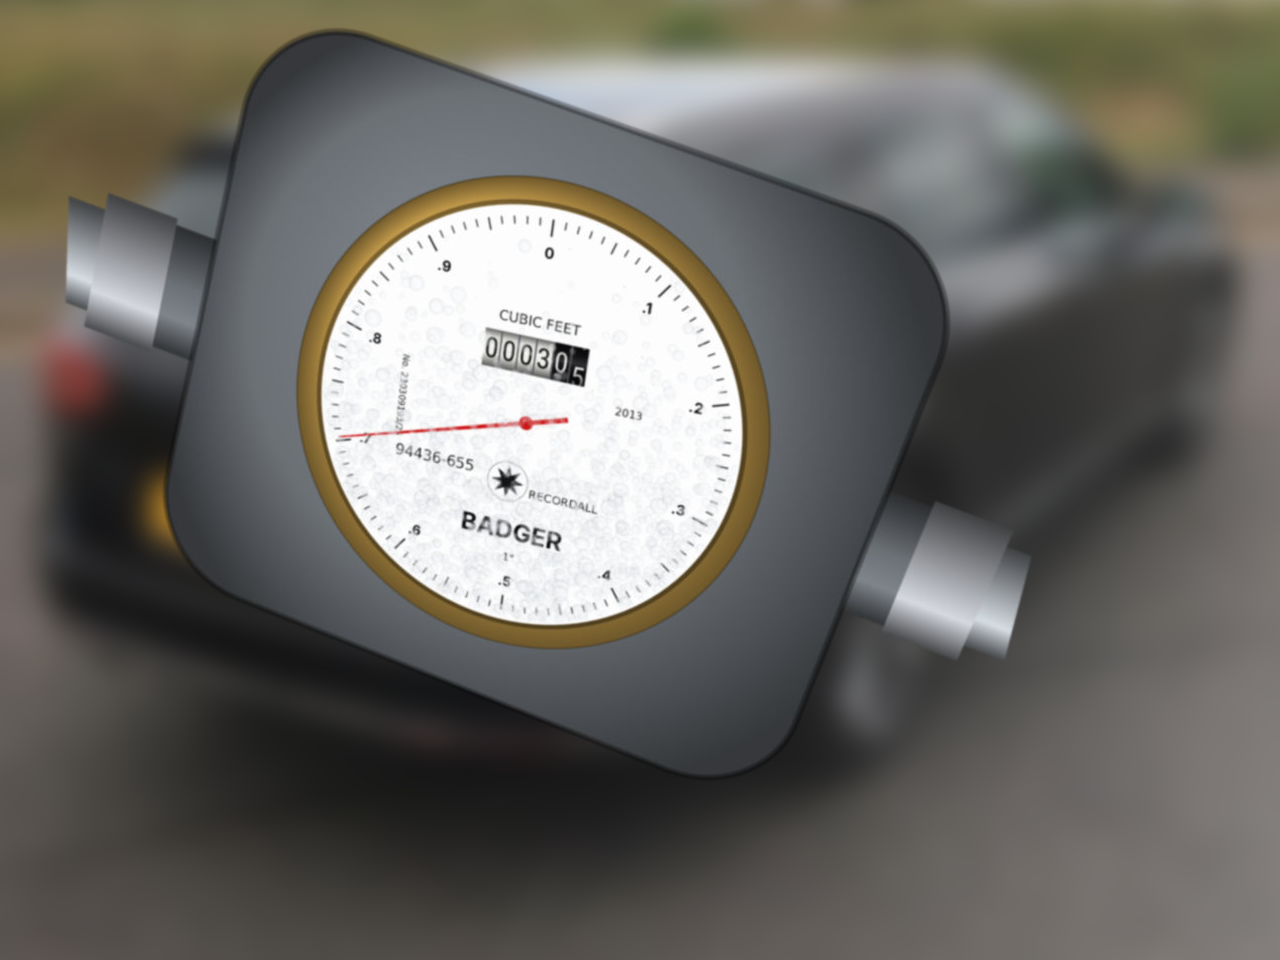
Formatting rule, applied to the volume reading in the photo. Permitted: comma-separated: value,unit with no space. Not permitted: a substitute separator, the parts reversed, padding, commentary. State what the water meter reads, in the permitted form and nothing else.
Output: 304.70,ft³
